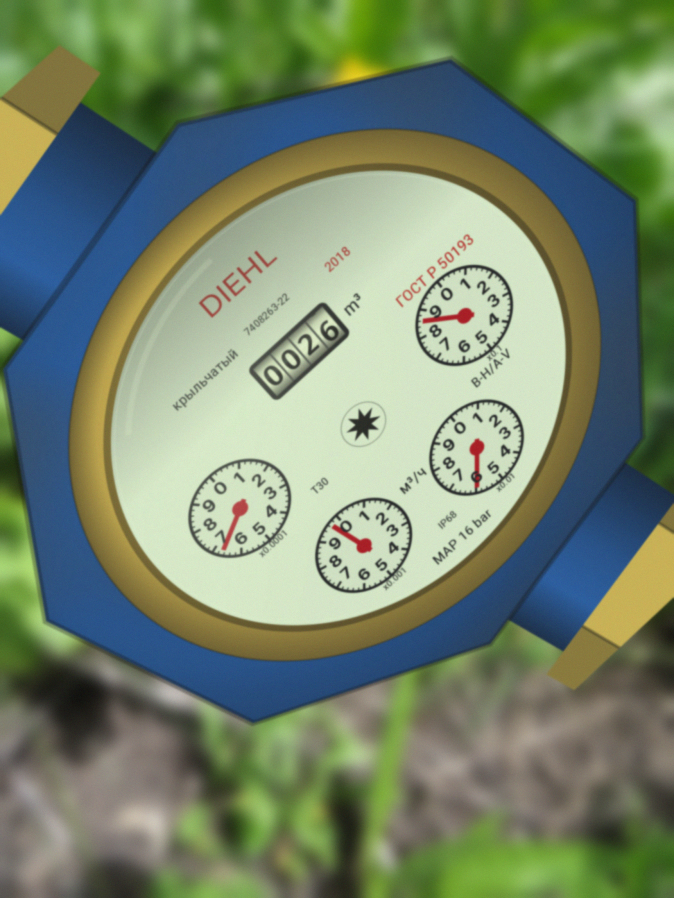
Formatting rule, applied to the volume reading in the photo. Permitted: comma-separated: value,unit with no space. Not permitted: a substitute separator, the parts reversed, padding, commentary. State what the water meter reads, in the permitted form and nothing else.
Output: 25.8596,m³
